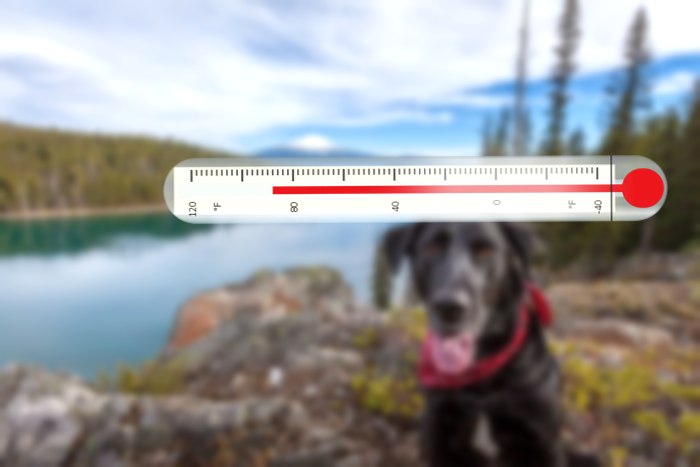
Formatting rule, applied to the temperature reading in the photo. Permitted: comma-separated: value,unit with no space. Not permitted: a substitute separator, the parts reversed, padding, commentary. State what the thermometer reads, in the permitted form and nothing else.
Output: 88,°F
